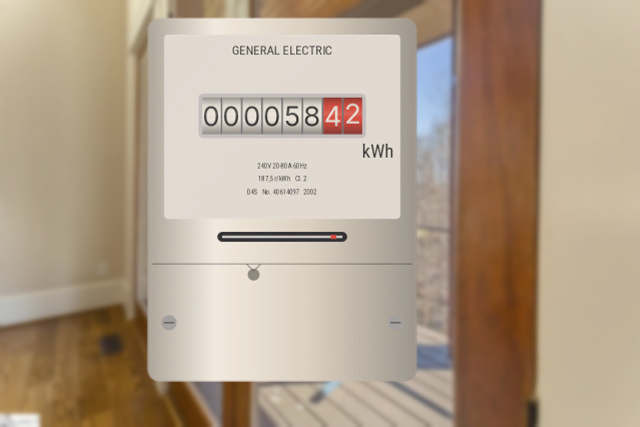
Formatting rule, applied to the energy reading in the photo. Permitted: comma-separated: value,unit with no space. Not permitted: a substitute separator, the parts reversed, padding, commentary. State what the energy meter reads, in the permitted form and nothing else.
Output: 58.42,kWh
